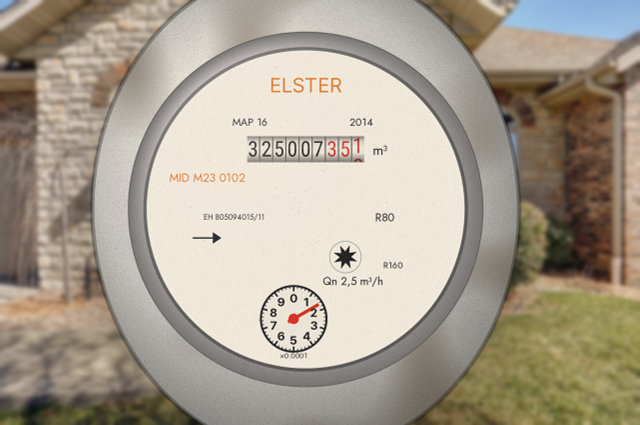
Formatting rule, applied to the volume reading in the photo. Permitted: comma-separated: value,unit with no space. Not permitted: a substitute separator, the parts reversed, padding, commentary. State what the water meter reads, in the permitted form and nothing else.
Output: 325007.3511,m³
